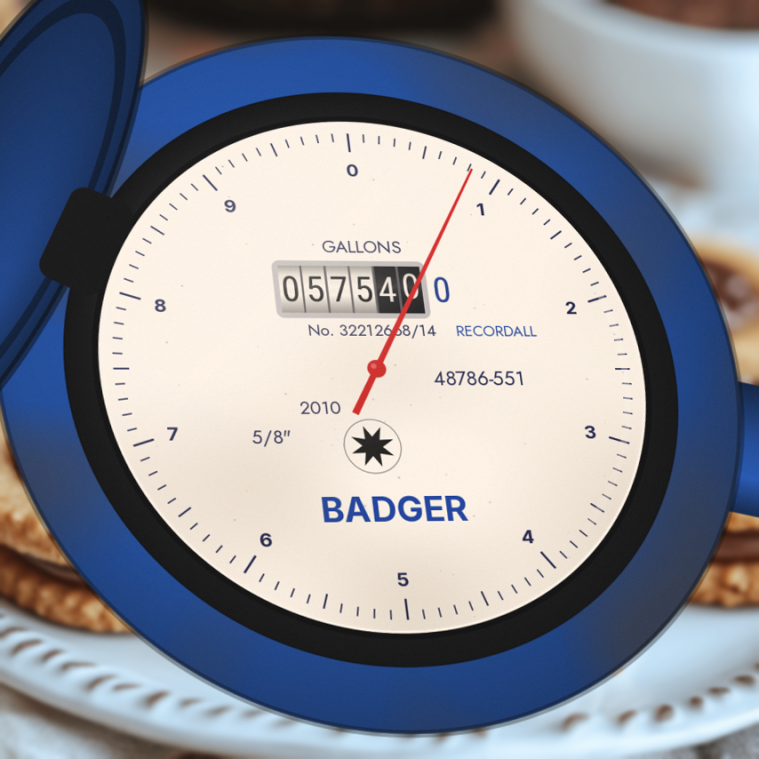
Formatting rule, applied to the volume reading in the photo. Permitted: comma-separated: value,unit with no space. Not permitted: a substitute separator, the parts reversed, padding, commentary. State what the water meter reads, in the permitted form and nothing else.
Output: 575400.8,gal
